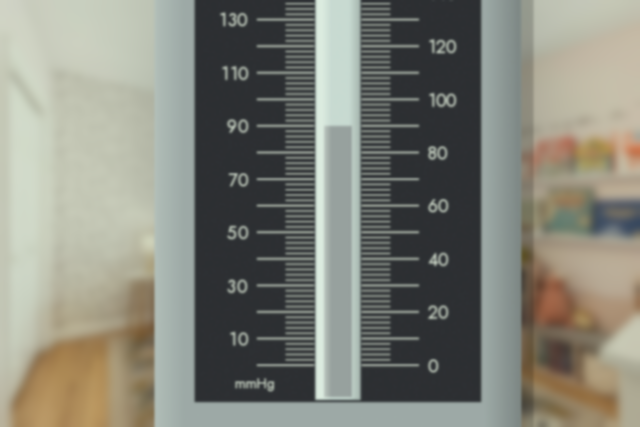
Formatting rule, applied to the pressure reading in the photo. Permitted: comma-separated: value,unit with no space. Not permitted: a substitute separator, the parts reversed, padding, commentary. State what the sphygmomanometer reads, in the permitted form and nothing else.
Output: 90,mmHg
